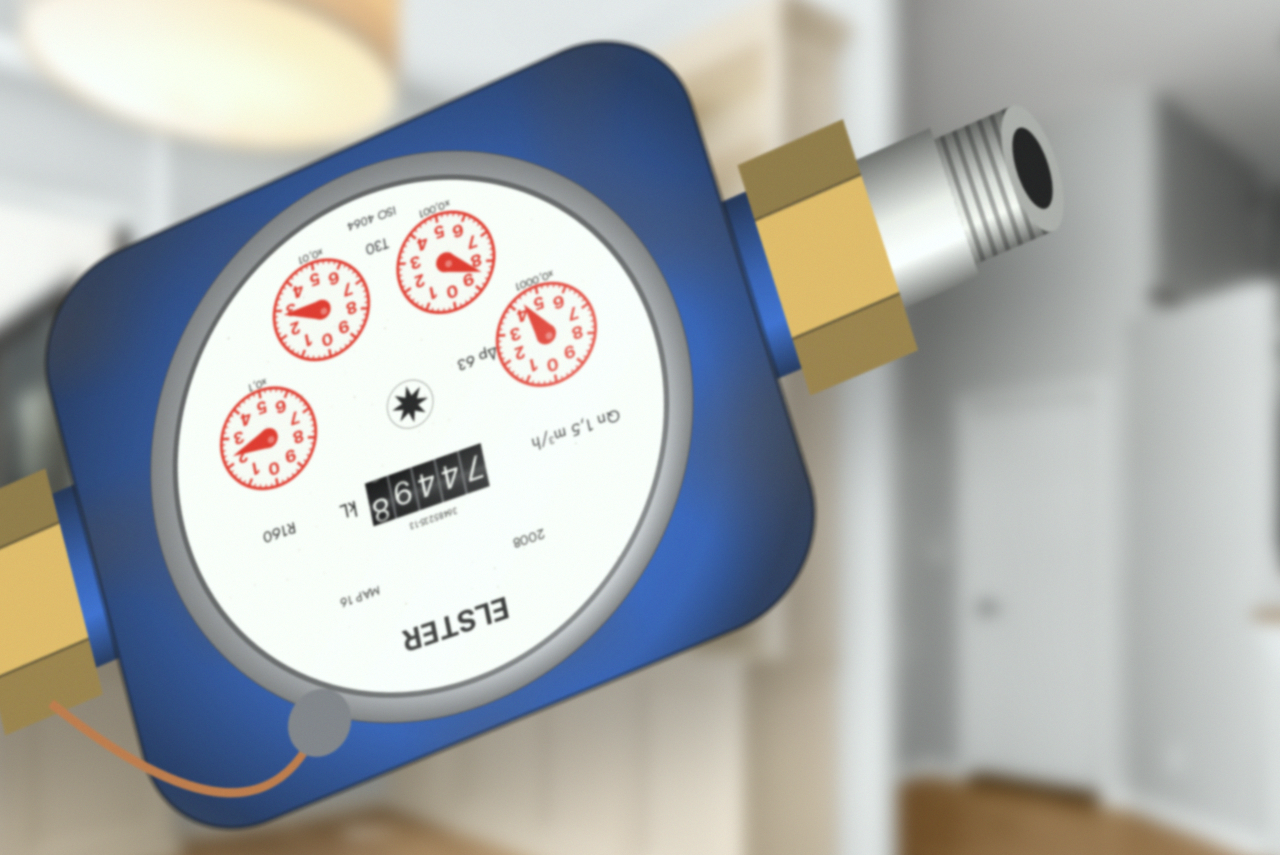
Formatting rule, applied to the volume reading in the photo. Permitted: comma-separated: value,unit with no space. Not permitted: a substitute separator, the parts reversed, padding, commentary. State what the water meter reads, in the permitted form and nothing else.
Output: 74498.2284,kL
